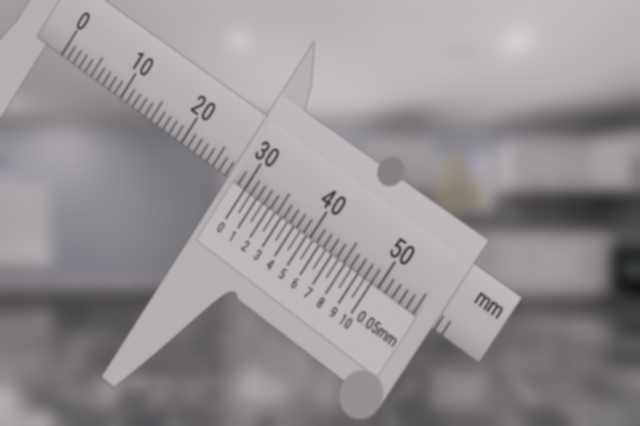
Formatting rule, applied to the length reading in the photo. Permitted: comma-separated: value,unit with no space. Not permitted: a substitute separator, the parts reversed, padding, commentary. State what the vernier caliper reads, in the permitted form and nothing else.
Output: 30.0,mm
